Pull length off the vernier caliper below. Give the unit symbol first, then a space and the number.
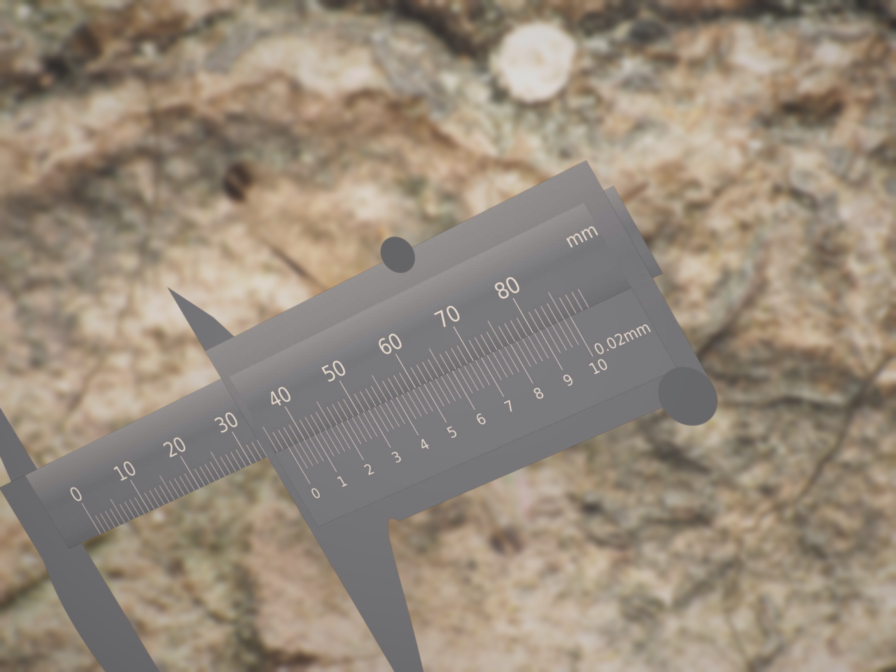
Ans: mm 37.0
